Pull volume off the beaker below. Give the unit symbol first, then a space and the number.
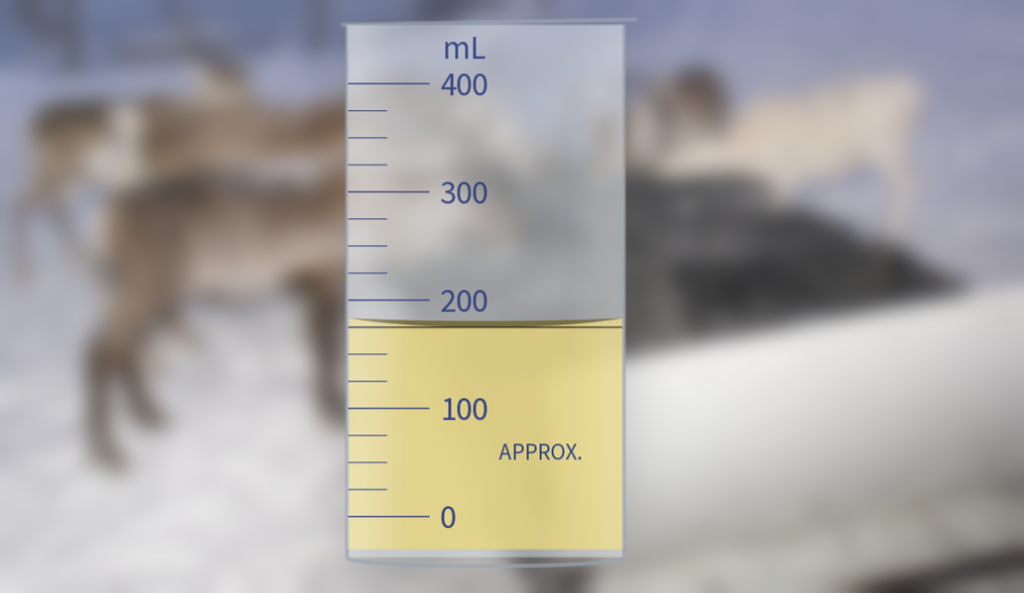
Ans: mL 175
